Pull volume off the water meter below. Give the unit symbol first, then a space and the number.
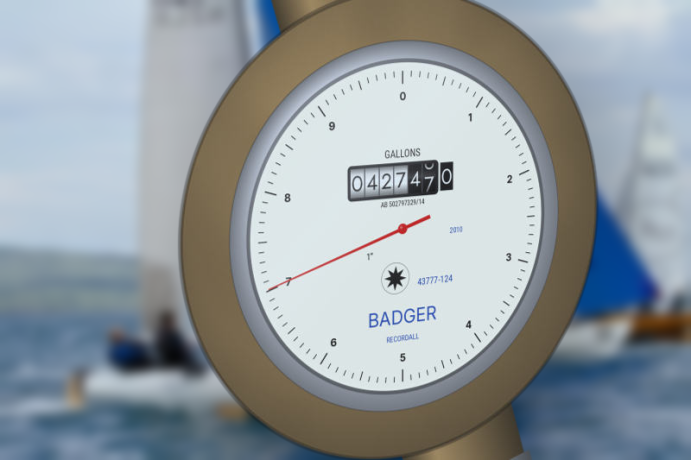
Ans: gal 427467.0
